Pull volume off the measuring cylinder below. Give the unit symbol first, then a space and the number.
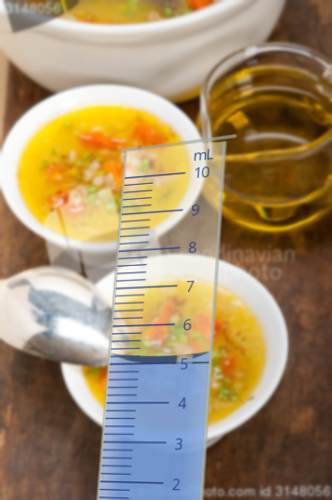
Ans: mL 5
